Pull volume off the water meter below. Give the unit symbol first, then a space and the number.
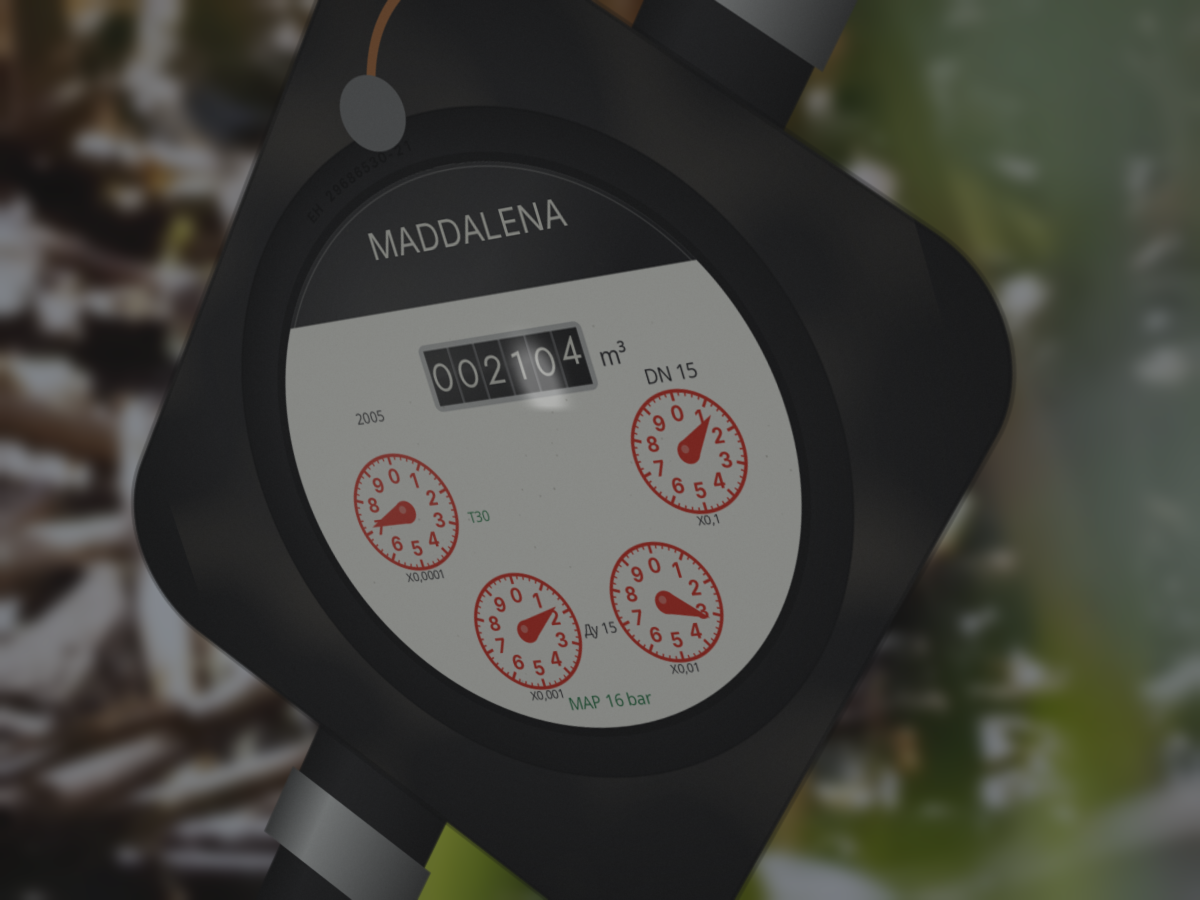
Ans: m³ 2104.1317
